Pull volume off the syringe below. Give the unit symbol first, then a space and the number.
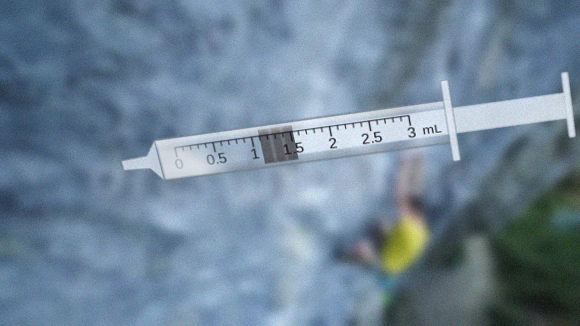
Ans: mL 1.1
